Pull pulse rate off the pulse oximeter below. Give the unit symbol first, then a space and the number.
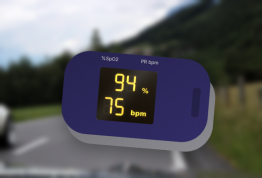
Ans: bpm 75
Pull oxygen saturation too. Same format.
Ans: % 94
